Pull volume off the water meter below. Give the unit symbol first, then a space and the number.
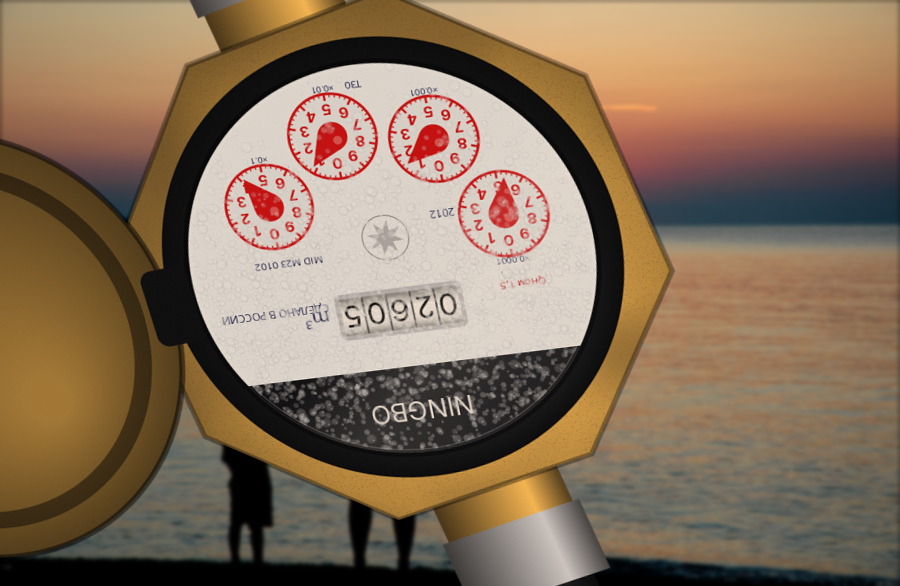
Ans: m³ 2605.4115
